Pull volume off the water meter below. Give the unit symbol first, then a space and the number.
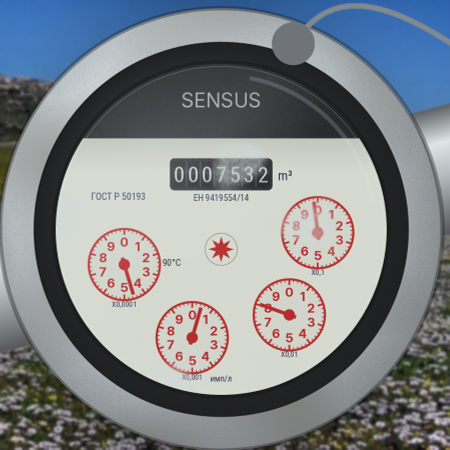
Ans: m³ 7531.9804
